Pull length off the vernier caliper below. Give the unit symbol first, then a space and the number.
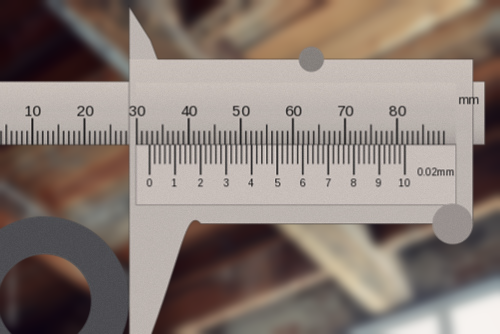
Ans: mm 32.5
